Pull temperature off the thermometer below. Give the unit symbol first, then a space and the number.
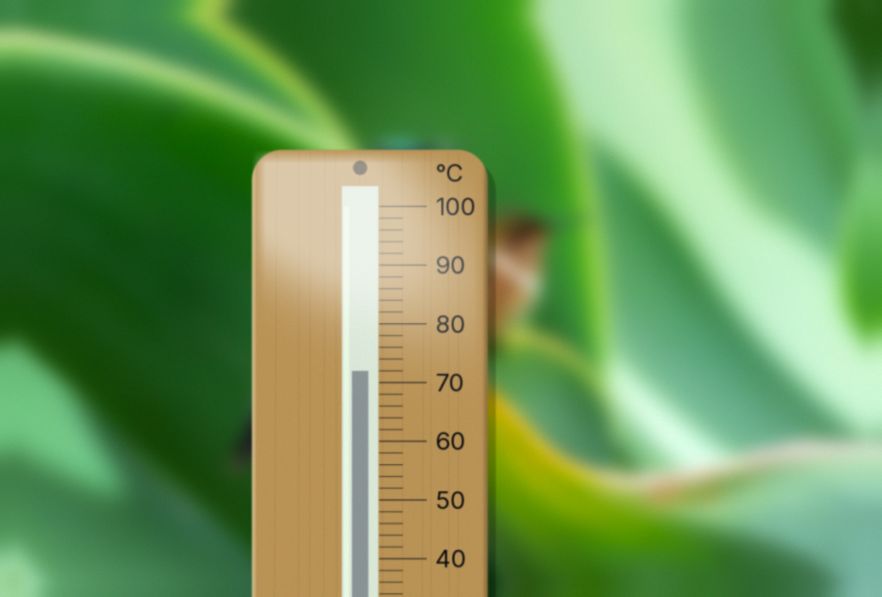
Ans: °C 72
